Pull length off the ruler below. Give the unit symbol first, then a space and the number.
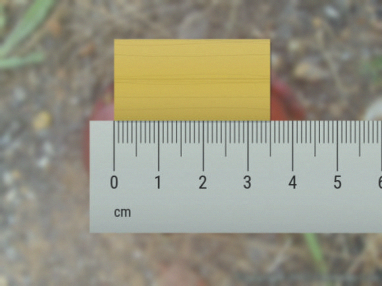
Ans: cm 3.5
